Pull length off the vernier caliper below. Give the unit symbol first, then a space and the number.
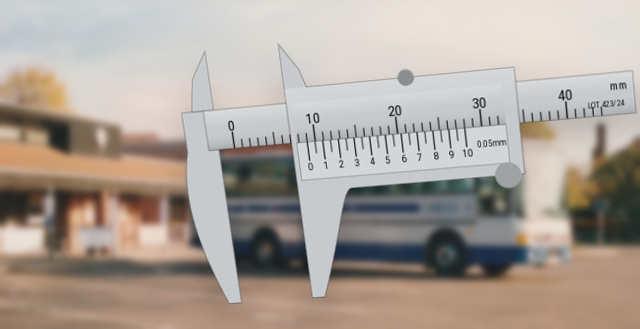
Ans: mm 9.0
